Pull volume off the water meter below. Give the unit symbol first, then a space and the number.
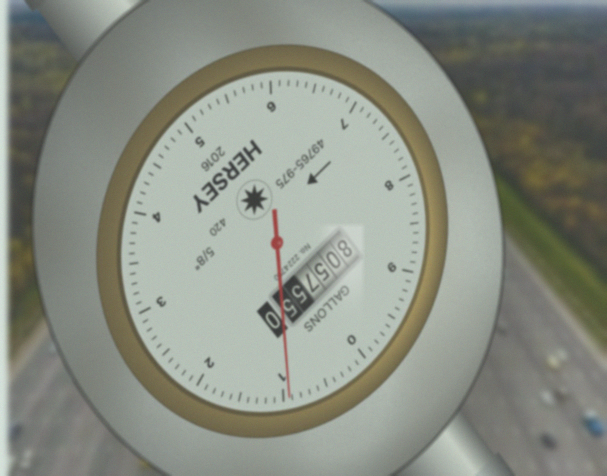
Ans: gal 8057550.9
